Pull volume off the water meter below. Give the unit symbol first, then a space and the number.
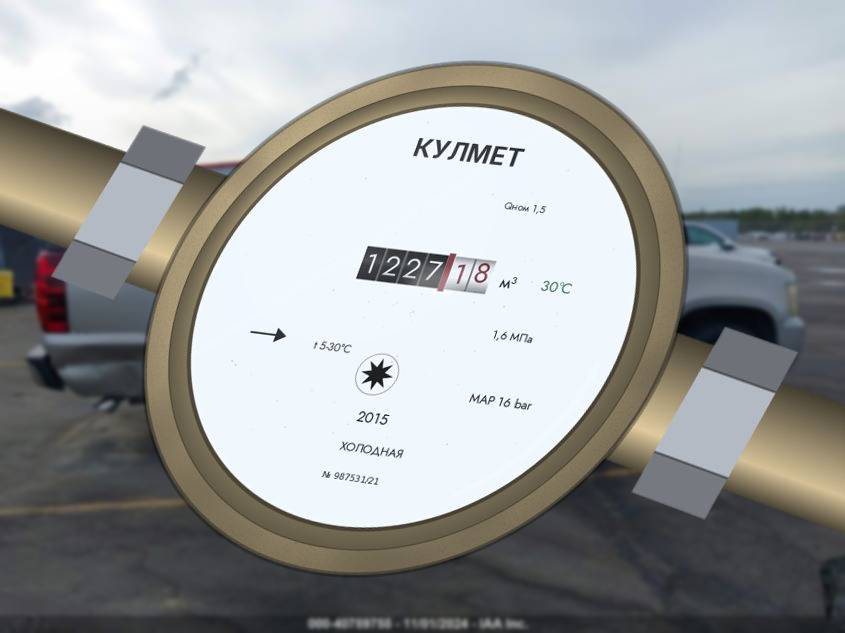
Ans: m³ 1227.18
